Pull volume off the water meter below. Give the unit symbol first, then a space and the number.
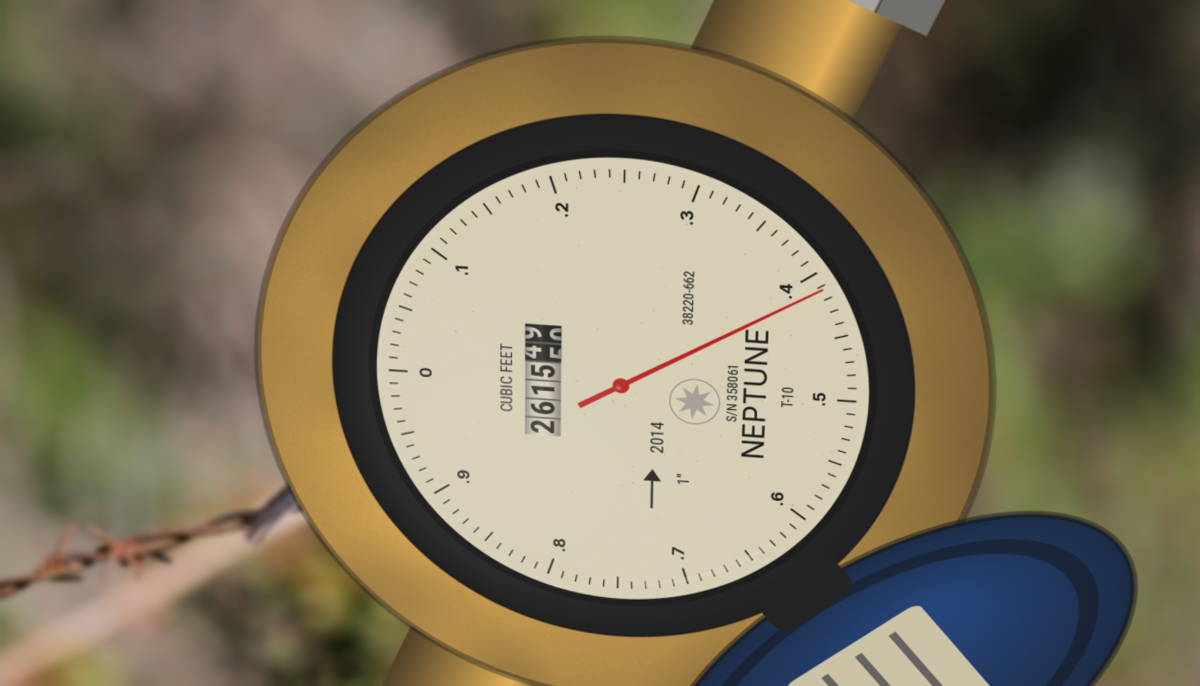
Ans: ft³ 261549.41
